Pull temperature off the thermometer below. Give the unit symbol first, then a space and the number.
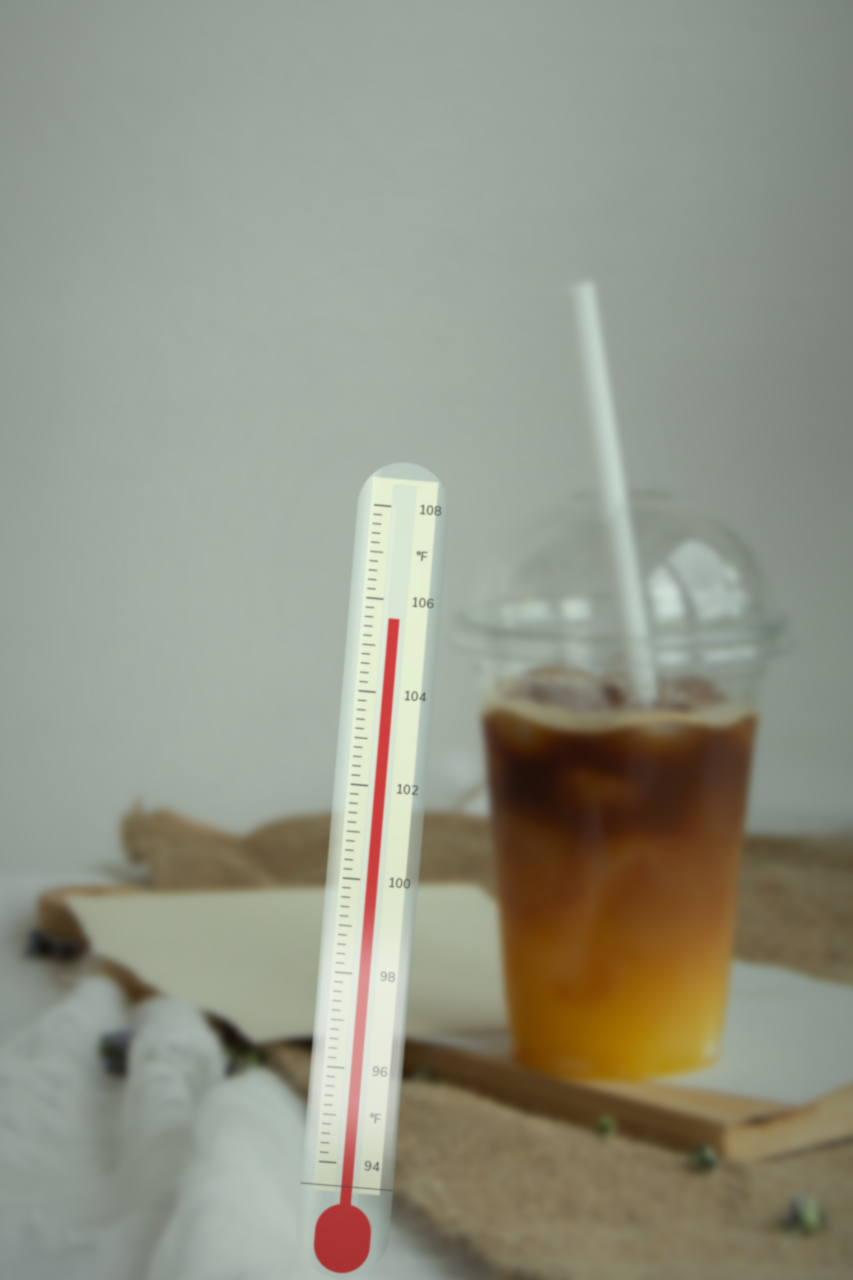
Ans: °F 105.6
